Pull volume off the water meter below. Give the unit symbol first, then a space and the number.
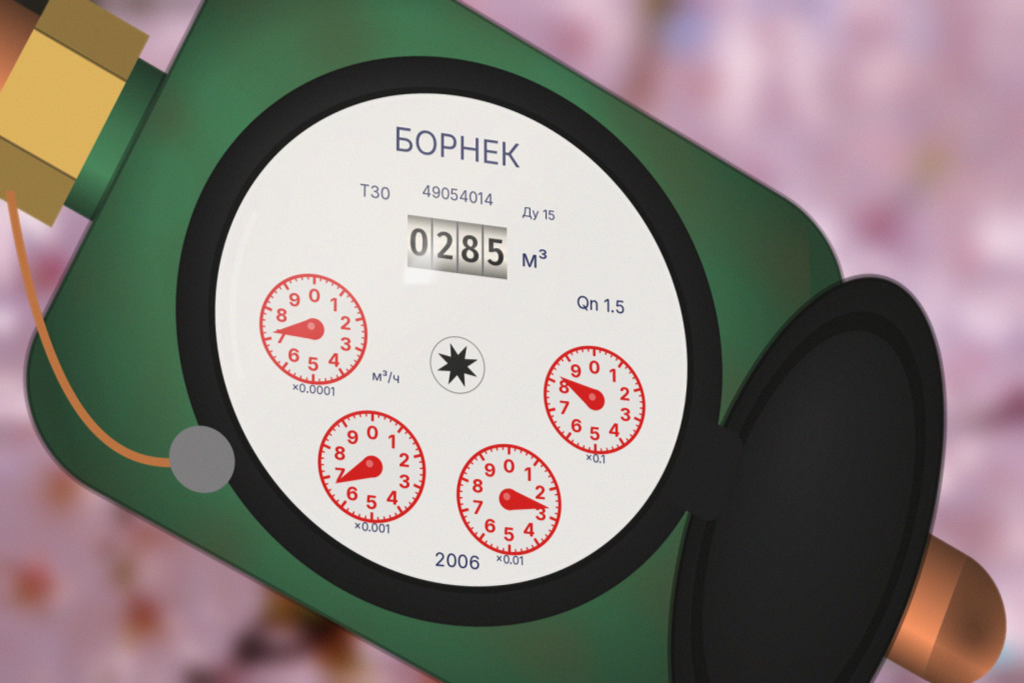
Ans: m³ 285.8267
